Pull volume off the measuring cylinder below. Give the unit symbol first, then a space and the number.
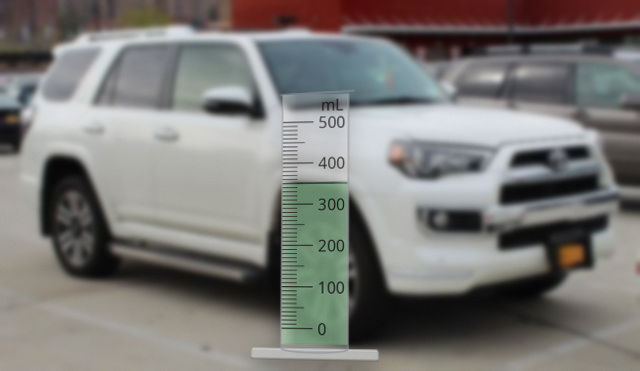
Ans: mL 350
